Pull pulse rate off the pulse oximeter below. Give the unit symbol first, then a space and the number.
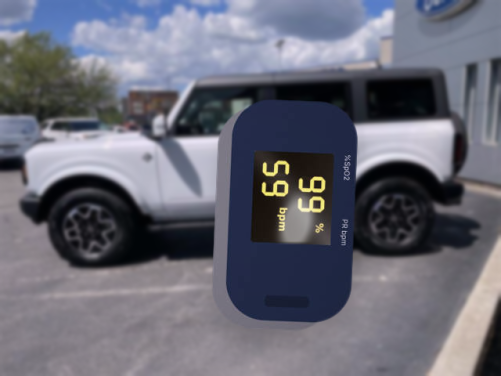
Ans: bpm 59
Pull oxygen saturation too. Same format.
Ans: % 99
